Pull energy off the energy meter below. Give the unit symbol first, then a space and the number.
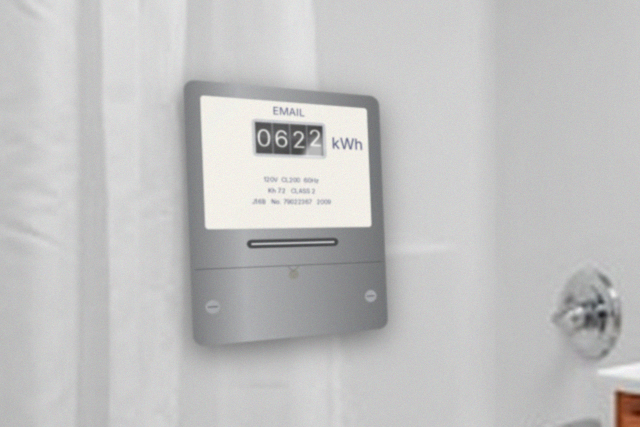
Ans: kWh 622
